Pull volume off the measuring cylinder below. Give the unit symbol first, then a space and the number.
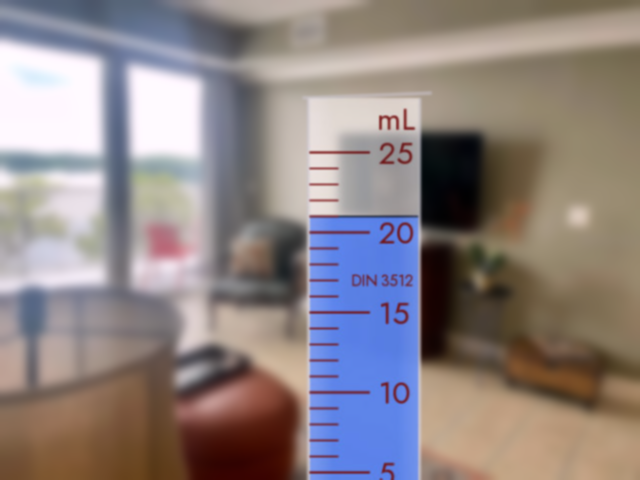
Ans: mL 21
